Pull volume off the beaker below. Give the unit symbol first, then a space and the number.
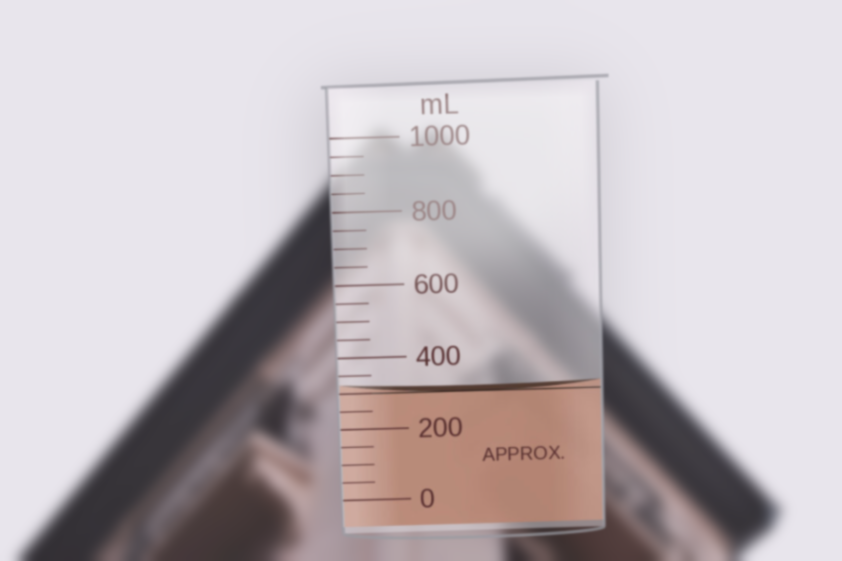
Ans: mL 300
